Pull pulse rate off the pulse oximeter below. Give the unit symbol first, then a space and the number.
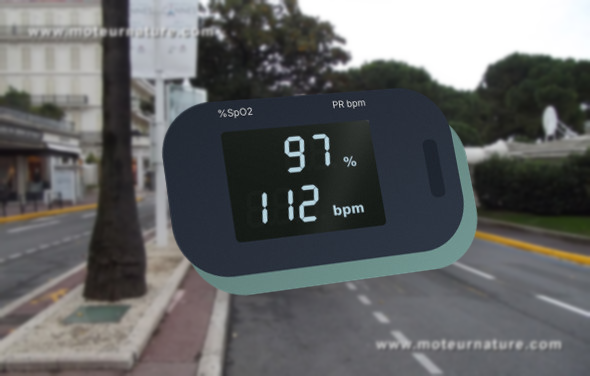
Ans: bpm 112
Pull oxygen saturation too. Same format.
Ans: % 97
